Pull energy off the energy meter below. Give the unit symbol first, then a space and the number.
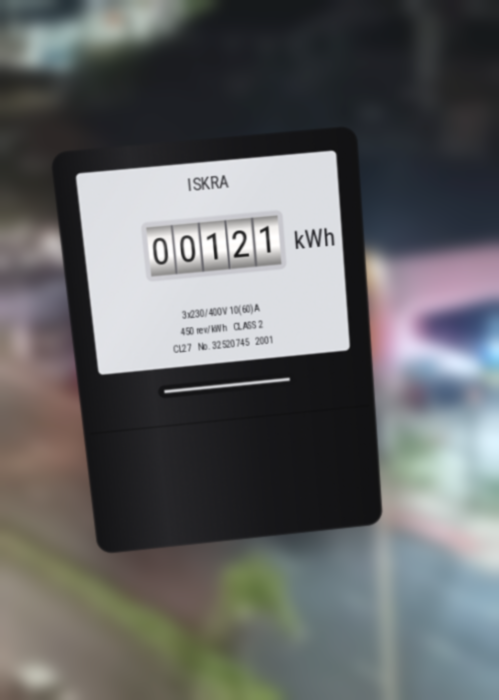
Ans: kWh 121
